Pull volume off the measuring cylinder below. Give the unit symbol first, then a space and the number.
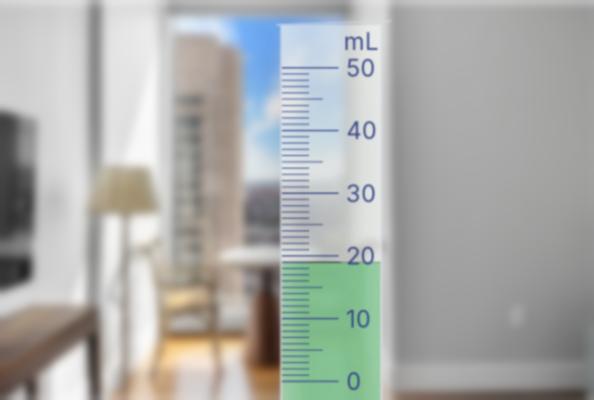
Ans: mL 19
